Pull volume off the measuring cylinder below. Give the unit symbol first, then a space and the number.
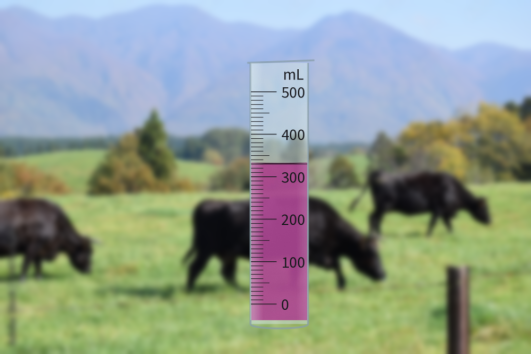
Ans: mL 330
